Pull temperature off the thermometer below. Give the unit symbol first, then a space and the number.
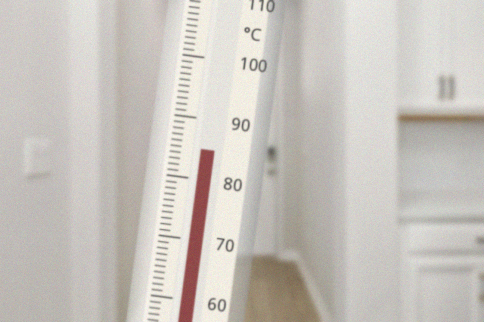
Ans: °C 85
